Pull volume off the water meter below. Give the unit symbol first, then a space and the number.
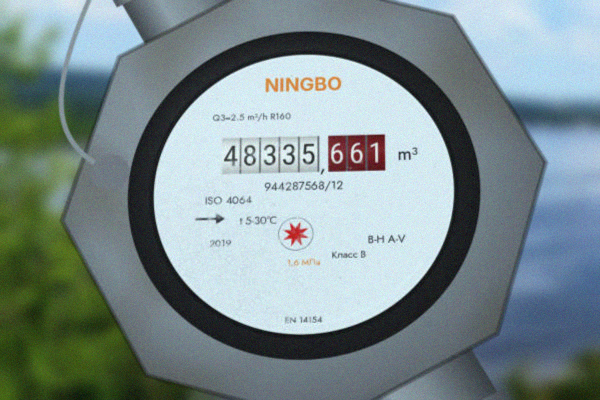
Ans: m³ 48335.661
